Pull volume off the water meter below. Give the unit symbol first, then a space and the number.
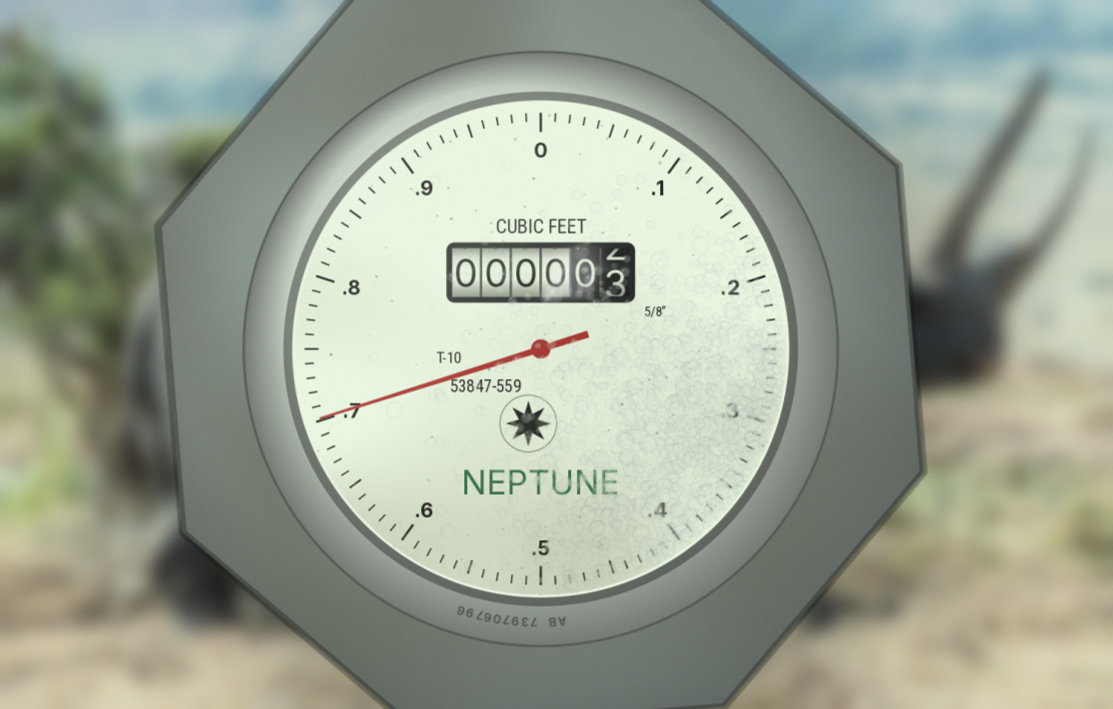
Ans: ft³ 2.70
